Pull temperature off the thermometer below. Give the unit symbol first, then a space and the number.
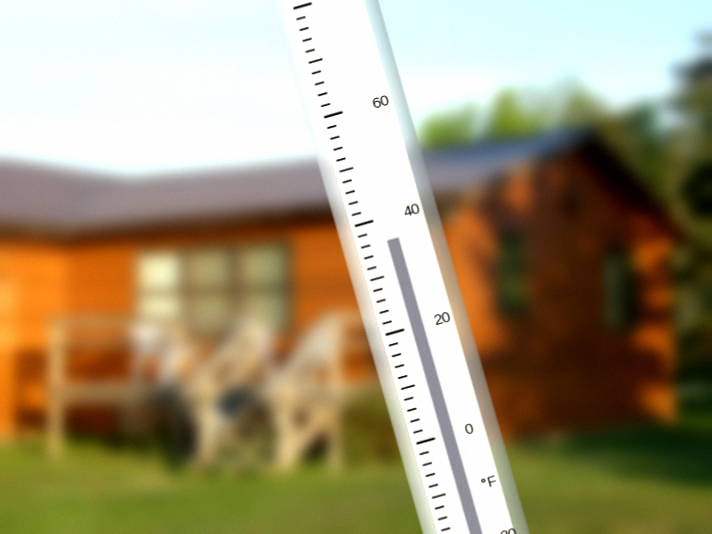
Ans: °F 36
